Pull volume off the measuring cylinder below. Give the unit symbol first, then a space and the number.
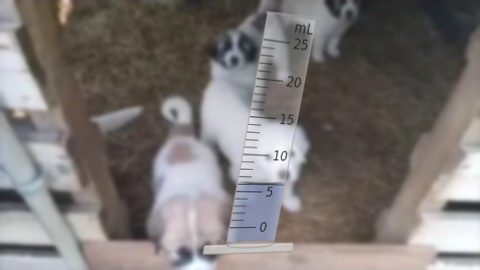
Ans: mL 6
